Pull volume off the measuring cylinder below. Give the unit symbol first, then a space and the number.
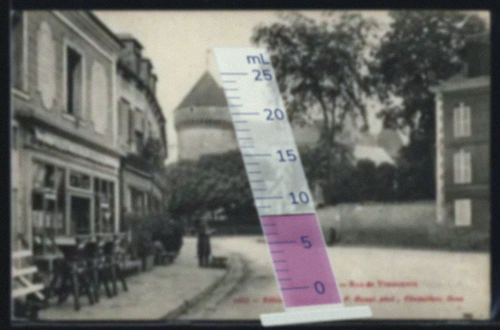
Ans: mL 8
